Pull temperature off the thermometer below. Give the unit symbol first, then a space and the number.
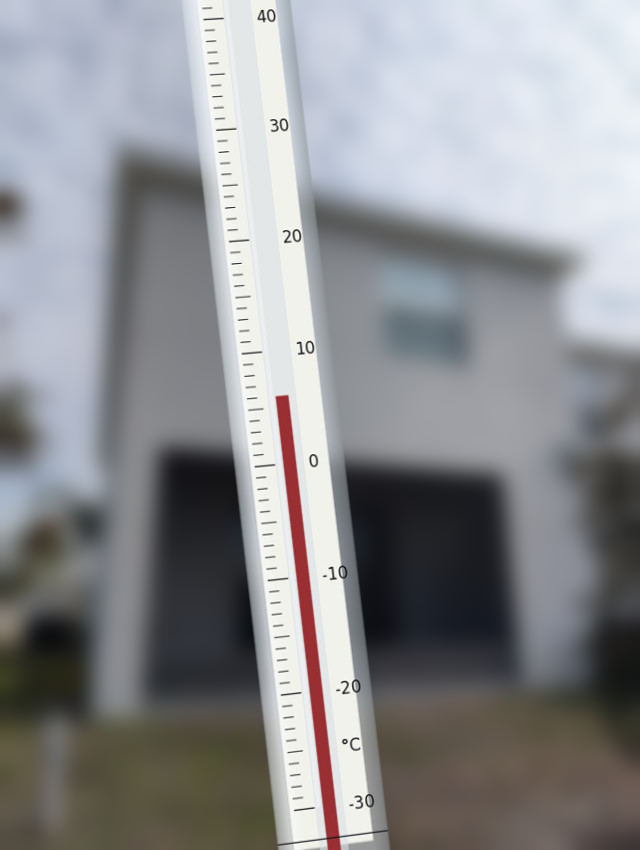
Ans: °C 6
